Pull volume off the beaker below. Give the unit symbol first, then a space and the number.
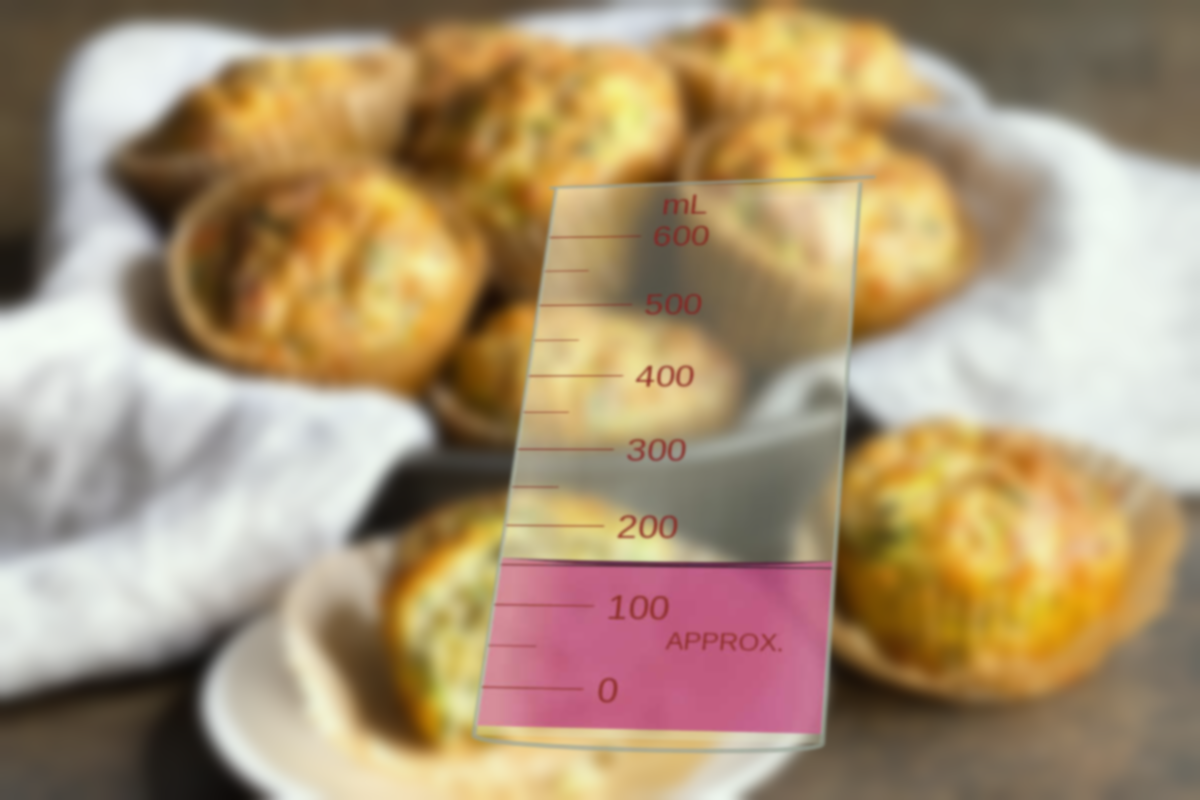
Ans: mL 150
